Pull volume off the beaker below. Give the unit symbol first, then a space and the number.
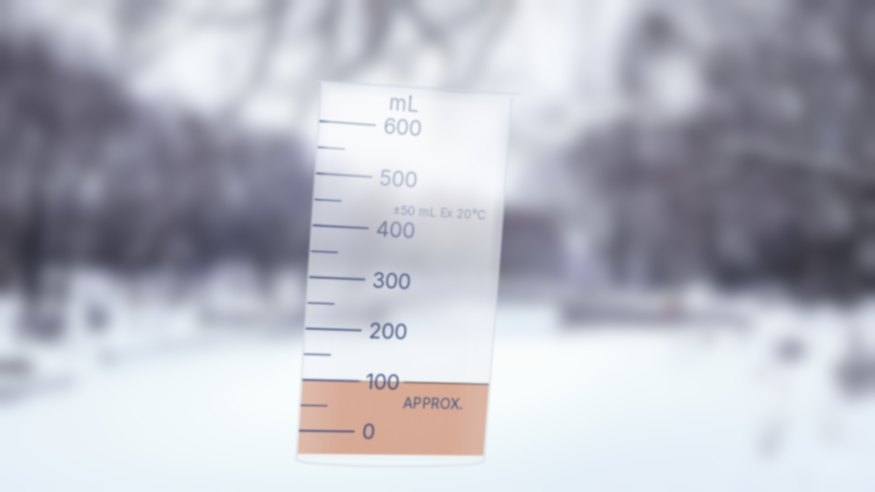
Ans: mL 100
